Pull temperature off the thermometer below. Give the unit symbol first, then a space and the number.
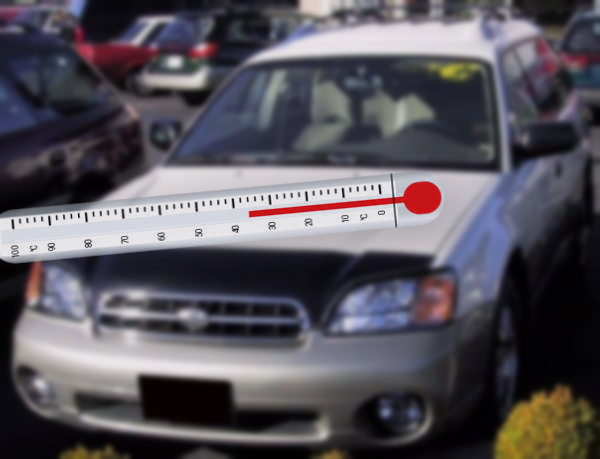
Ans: °C 36
